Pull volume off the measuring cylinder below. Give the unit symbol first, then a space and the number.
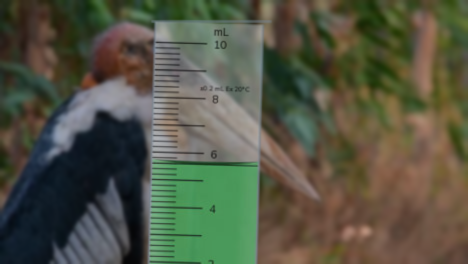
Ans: mL 5.6
